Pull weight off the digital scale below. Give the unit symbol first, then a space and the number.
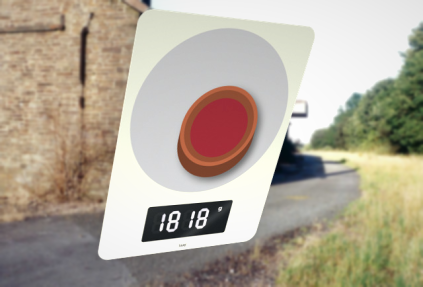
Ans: g 1818
